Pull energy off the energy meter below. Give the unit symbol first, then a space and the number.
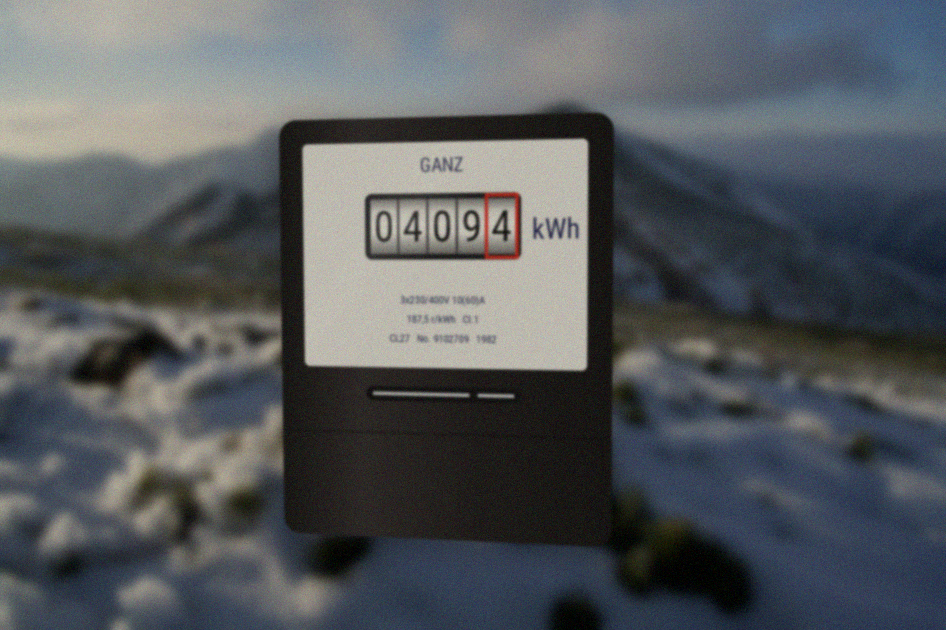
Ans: kWh 409.4
